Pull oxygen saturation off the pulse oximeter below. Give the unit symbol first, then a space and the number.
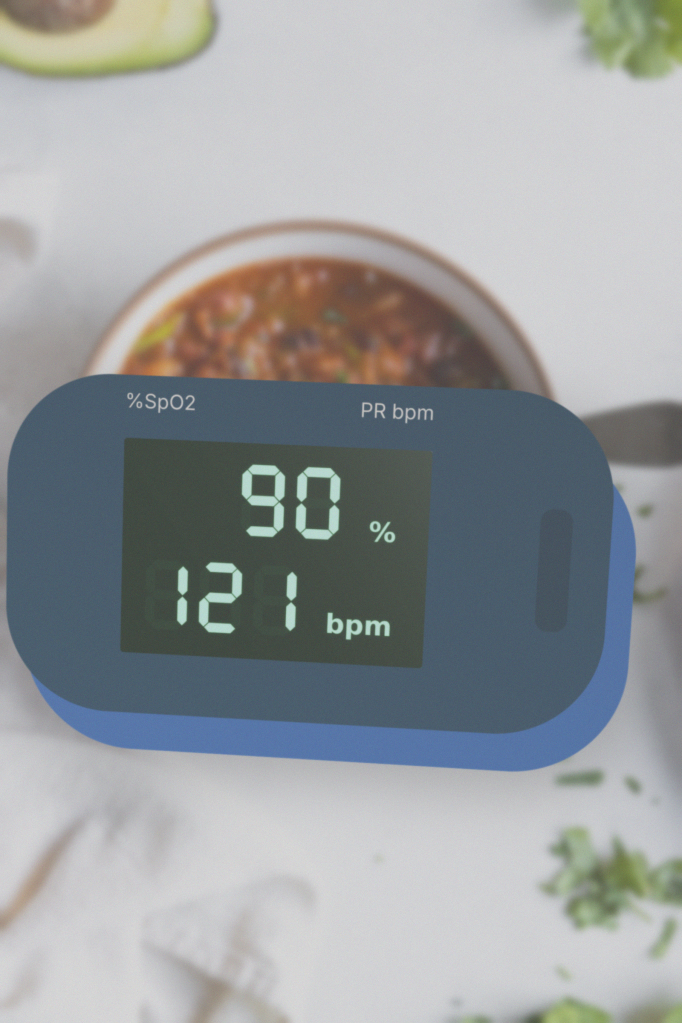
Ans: % 90
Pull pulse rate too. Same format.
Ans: bpm 121
